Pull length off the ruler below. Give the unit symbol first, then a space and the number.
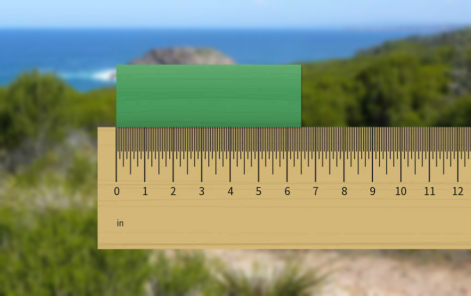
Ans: in 6.5
